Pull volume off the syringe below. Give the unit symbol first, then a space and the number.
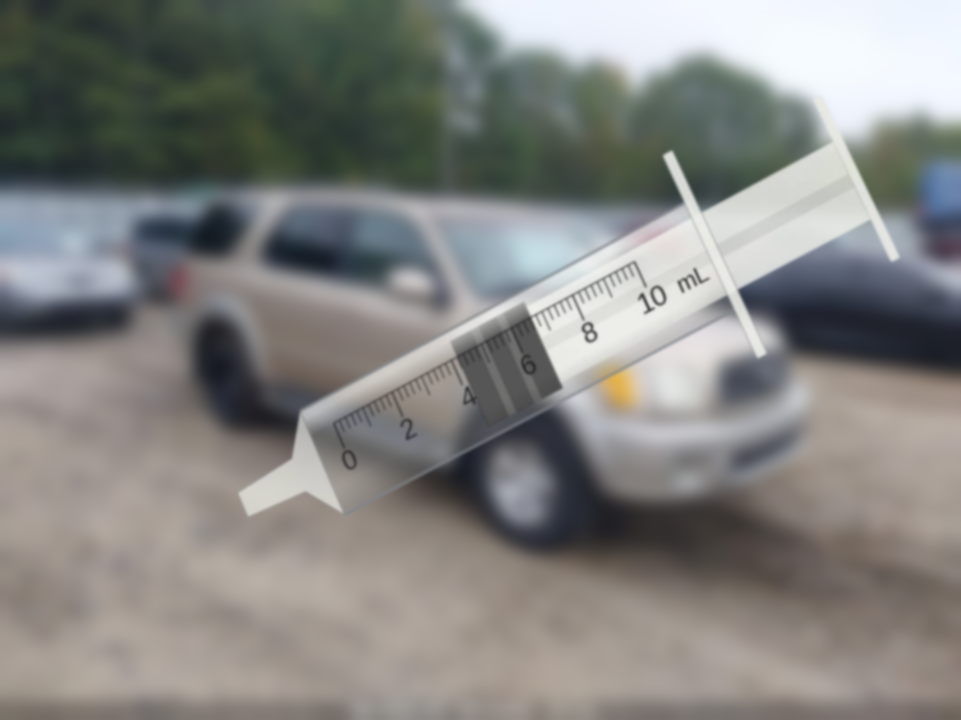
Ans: mL 4.2
